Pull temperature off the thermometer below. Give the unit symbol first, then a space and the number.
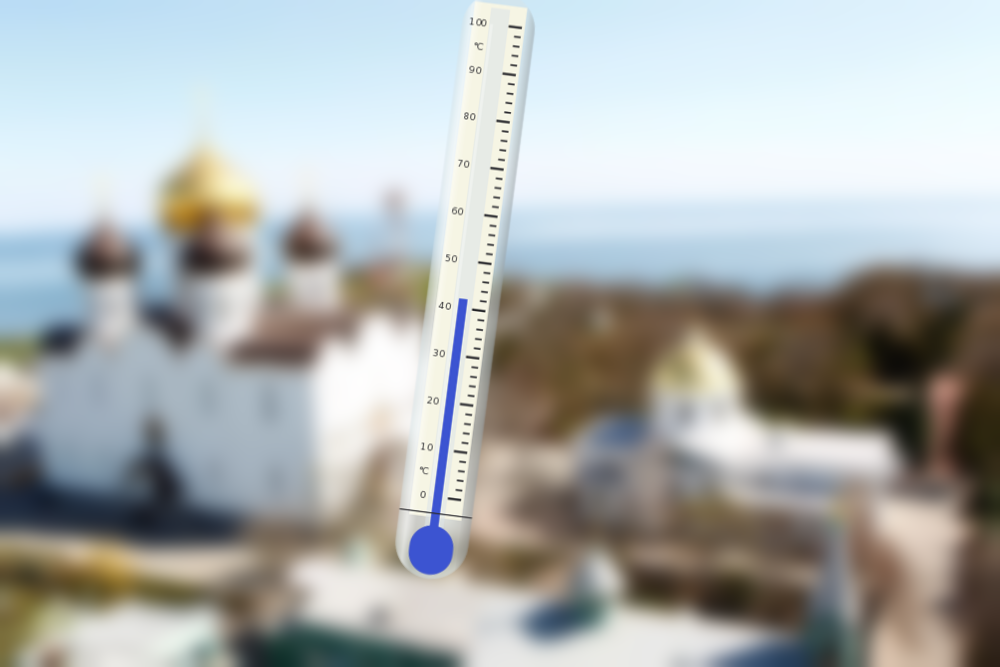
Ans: °C 42
